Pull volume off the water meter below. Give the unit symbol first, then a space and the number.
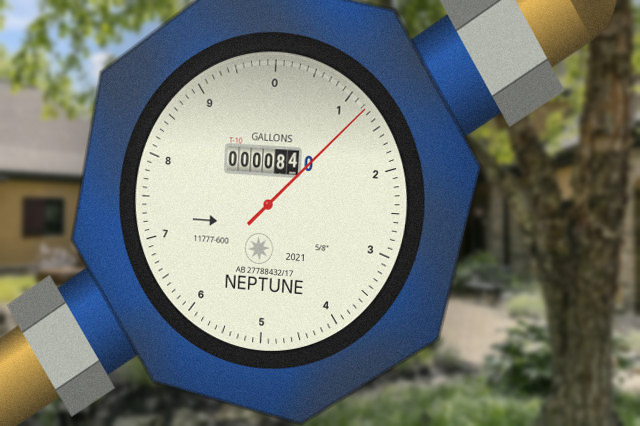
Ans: gal 841.2
